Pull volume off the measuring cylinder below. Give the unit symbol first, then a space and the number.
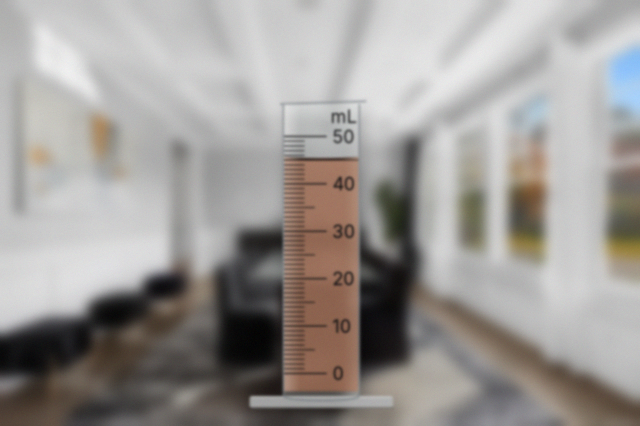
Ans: mL 45
